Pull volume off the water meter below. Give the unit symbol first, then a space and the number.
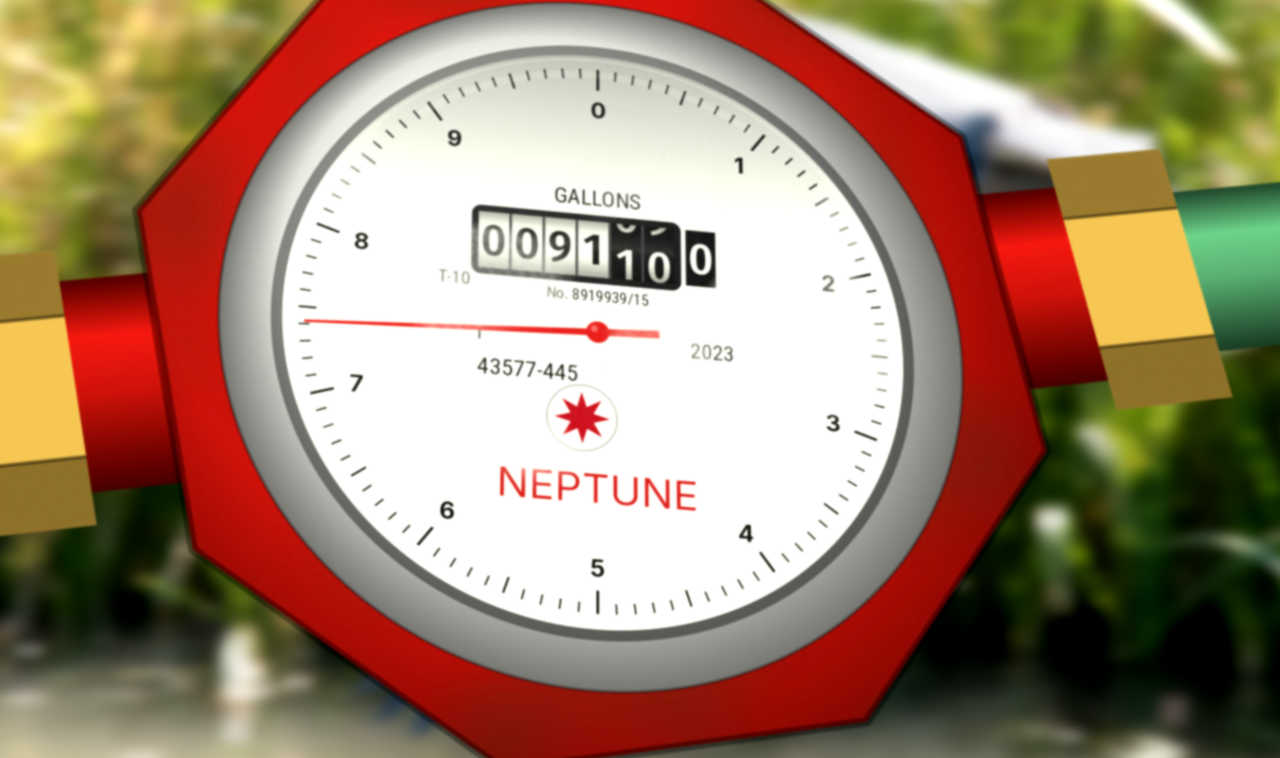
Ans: gal 91097.4
